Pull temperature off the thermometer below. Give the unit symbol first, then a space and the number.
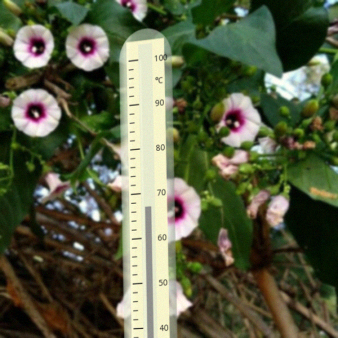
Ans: °C 67
